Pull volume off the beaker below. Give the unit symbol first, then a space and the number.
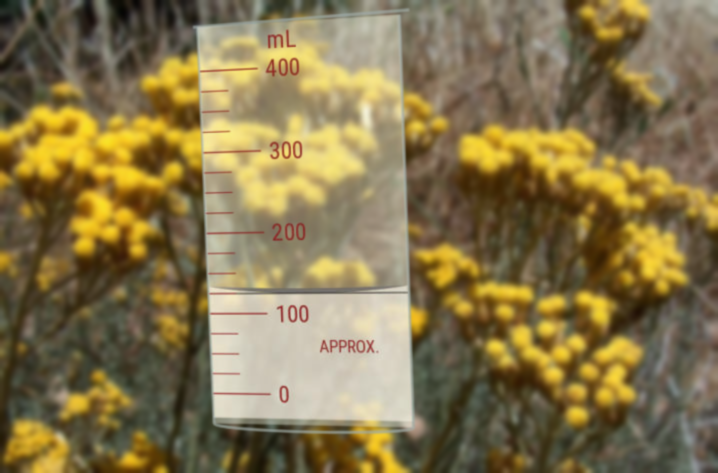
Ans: mL 125
